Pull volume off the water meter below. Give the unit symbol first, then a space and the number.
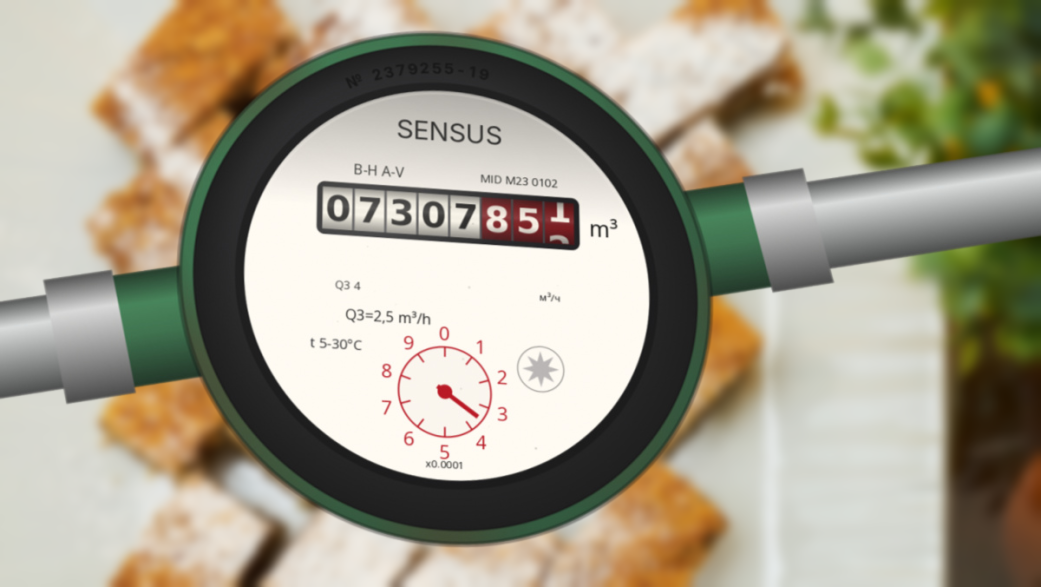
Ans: m³ 7307.8513
